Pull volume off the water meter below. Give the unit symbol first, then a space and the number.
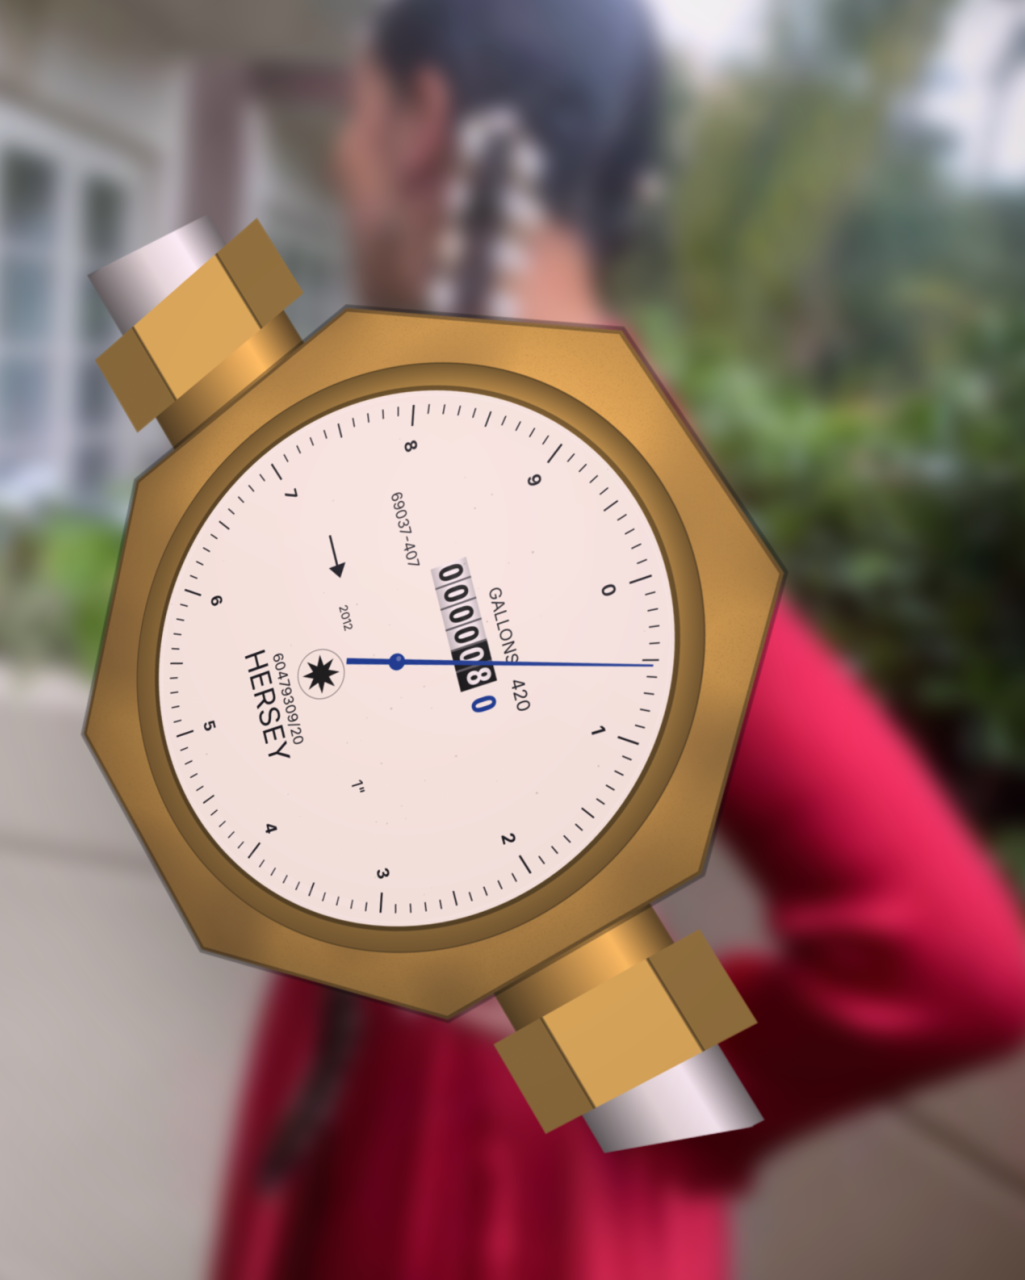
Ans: gal 80.5
